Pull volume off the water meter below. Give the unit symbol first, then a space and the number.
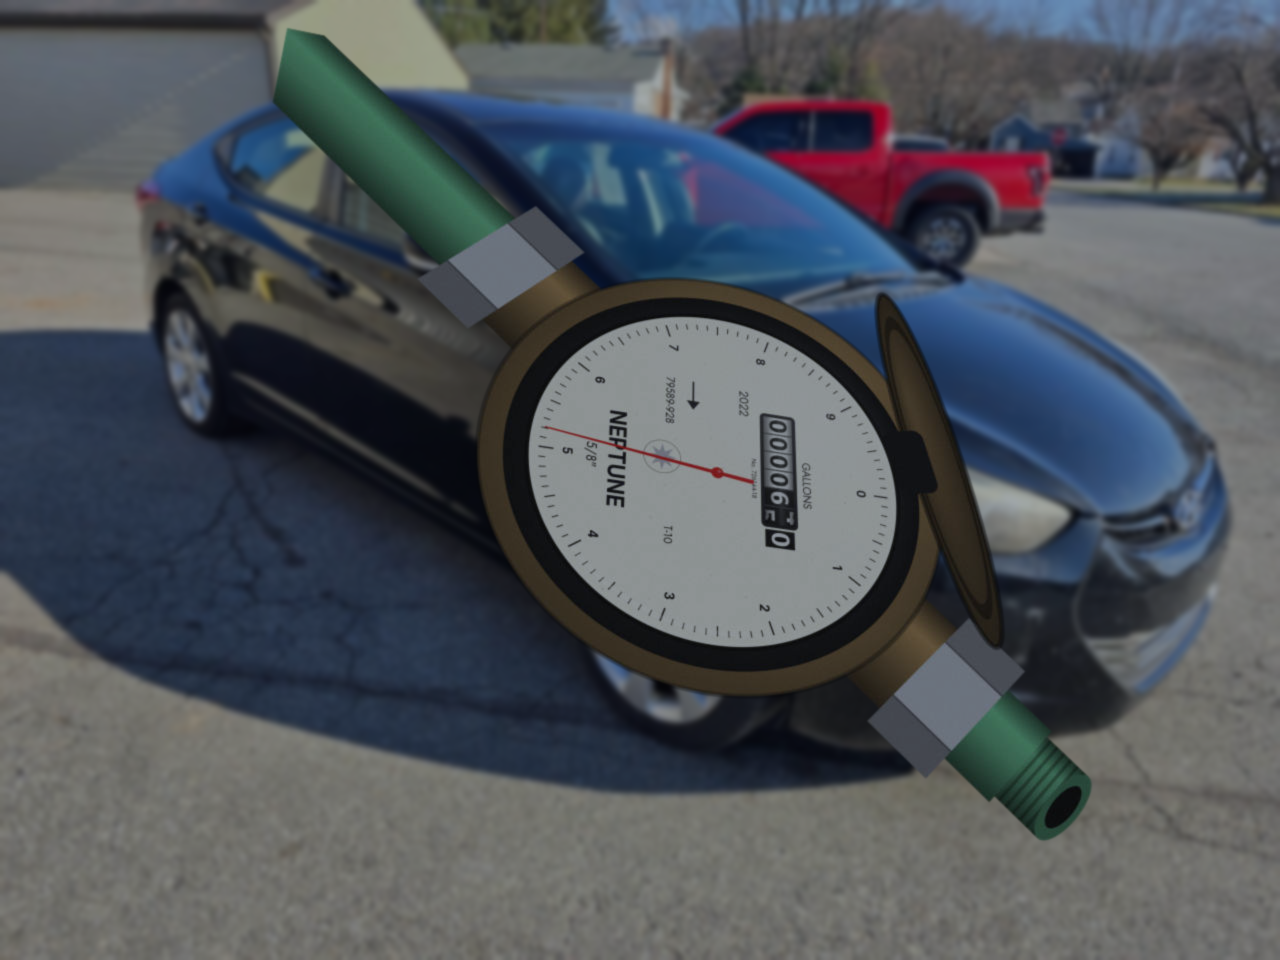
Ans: gal 645.2
